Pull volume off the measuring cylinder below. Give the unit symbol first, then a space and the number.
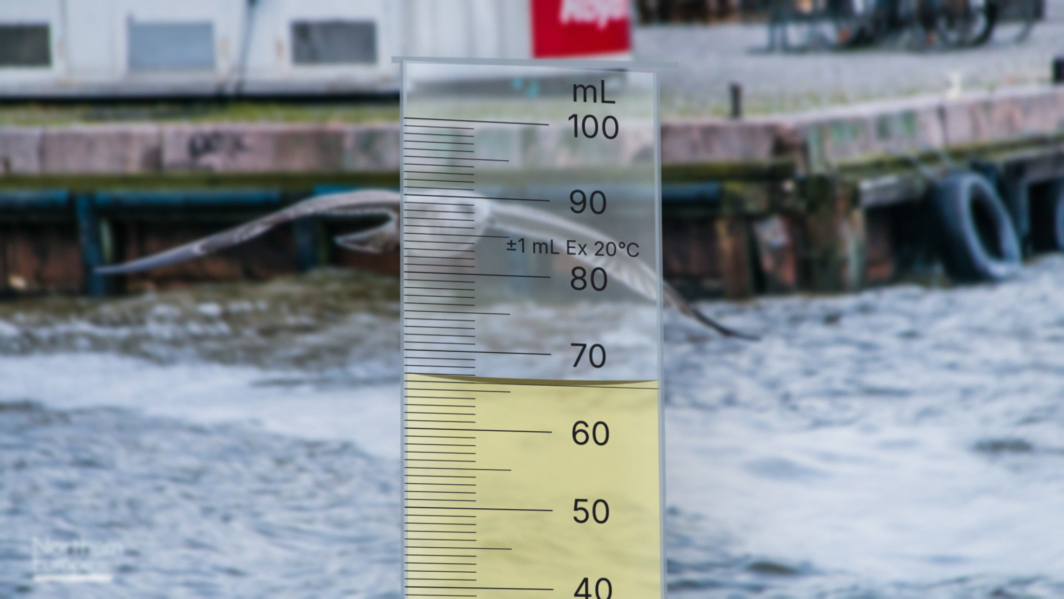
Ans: mL 66
